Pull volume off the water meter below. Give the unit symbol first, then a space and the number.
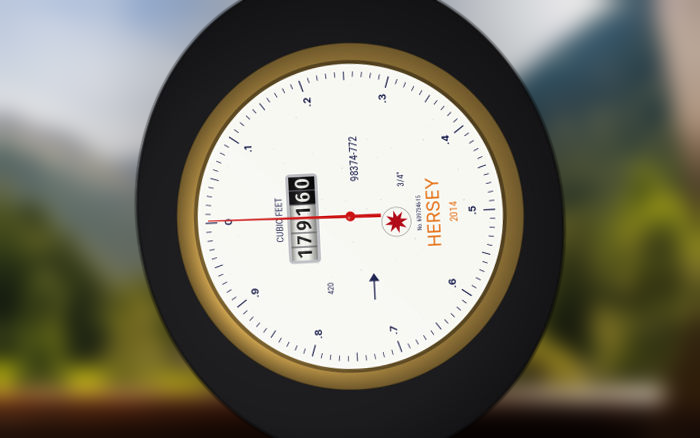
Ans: ft³ 179160.00
